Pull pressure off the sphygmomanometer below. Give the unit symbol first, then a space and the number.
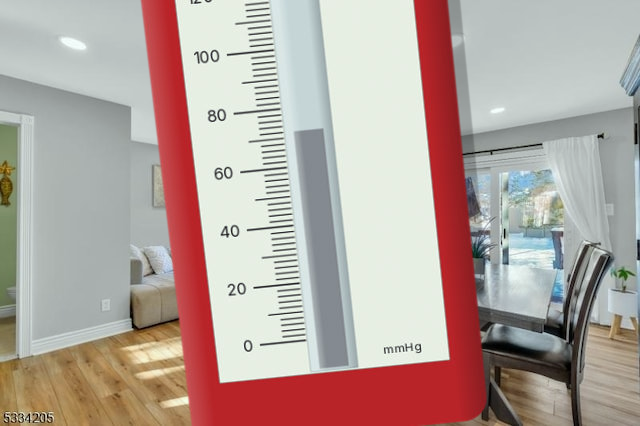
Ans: mmHg 72
